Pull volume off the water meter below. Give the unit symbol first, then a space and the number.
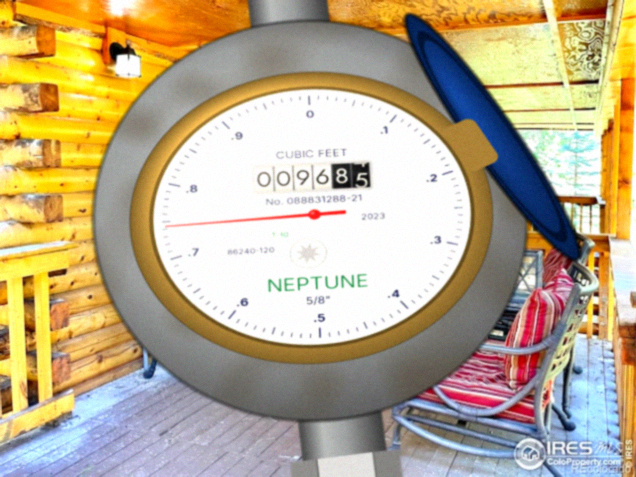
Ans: ft³ 9684.74
